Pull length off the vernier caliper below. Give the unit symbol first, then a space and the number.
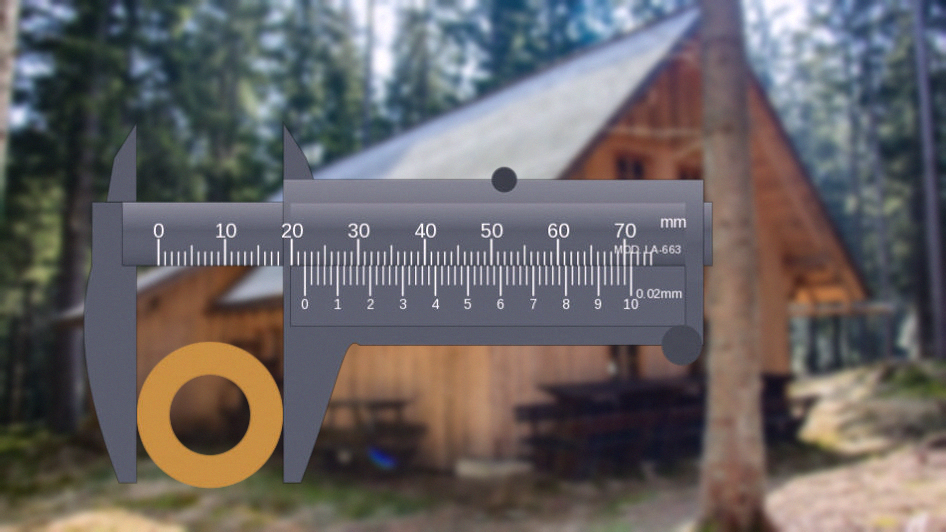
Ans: mm 22.0
